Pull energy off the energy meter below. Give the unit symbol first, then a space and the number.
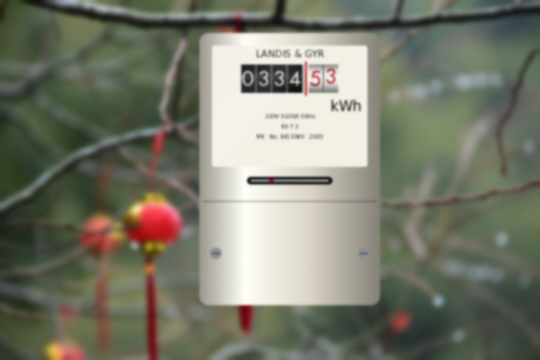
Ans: kWh 334.53
